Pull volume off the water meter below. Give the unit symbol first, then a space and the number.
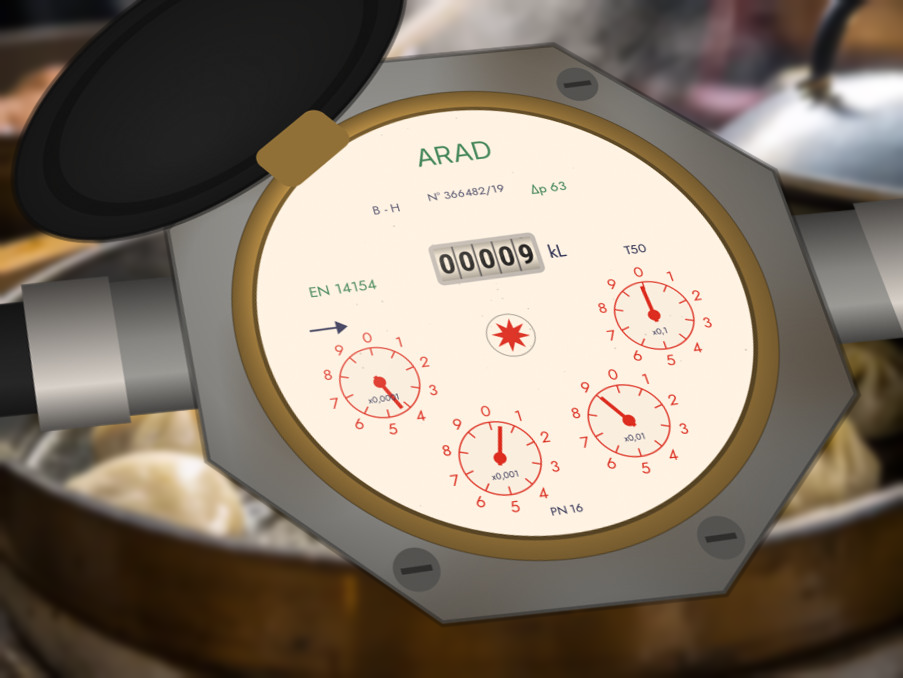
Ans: kL 8.9904
